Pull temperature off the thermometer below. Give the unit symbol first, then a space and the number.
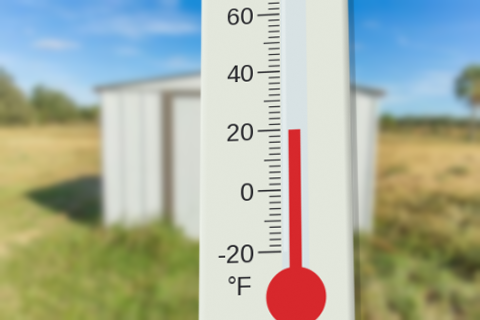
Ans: °F 20
